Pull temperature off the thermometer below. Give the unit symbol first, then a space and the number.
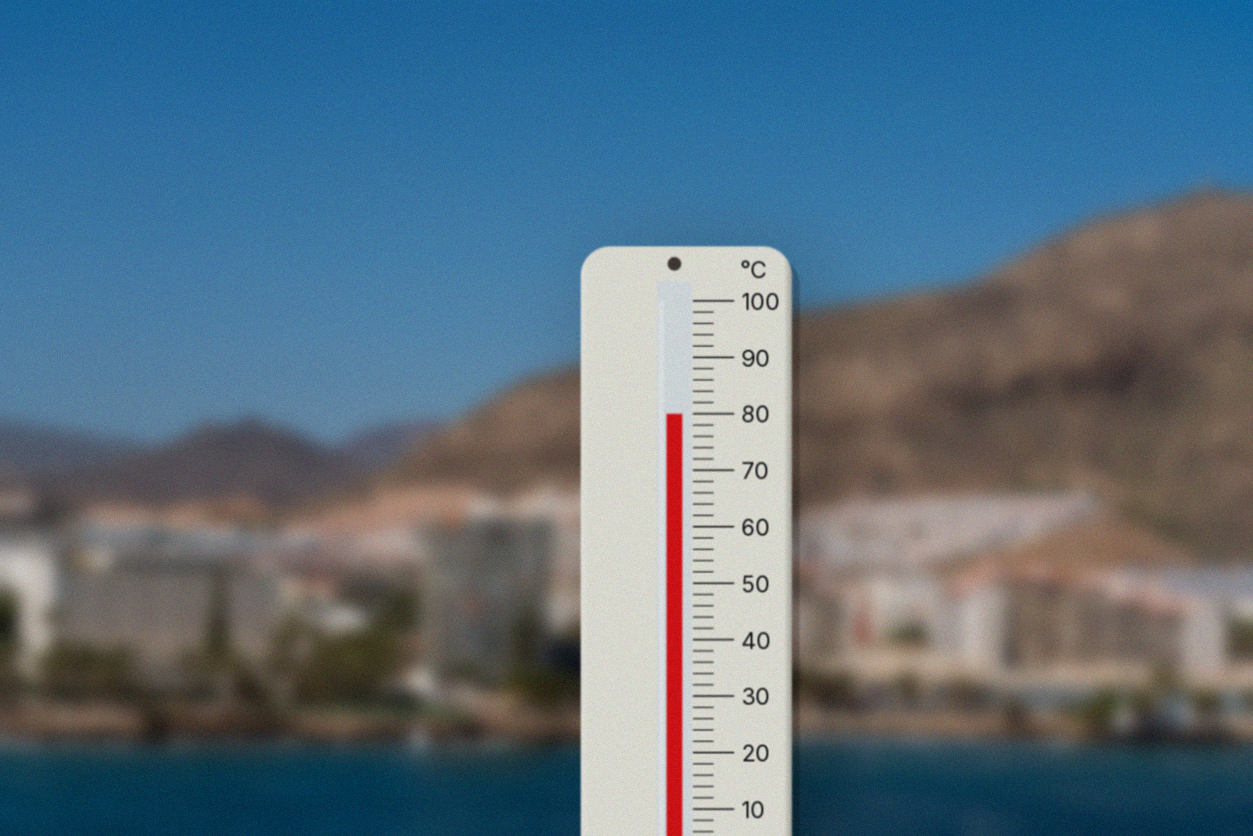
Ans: °C 80
